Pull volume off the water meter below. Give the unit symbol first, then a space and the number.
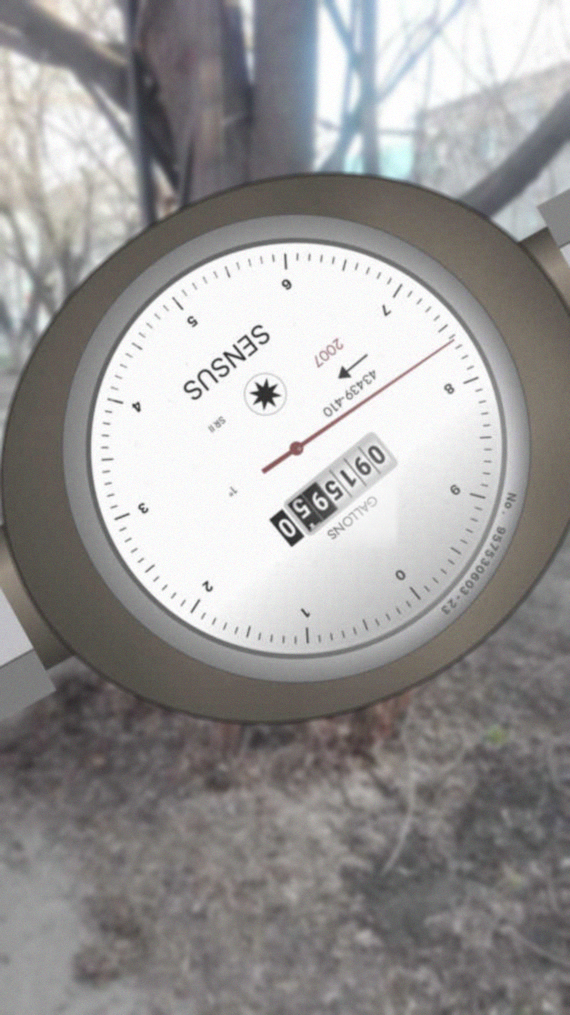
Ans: gal 915947.6
